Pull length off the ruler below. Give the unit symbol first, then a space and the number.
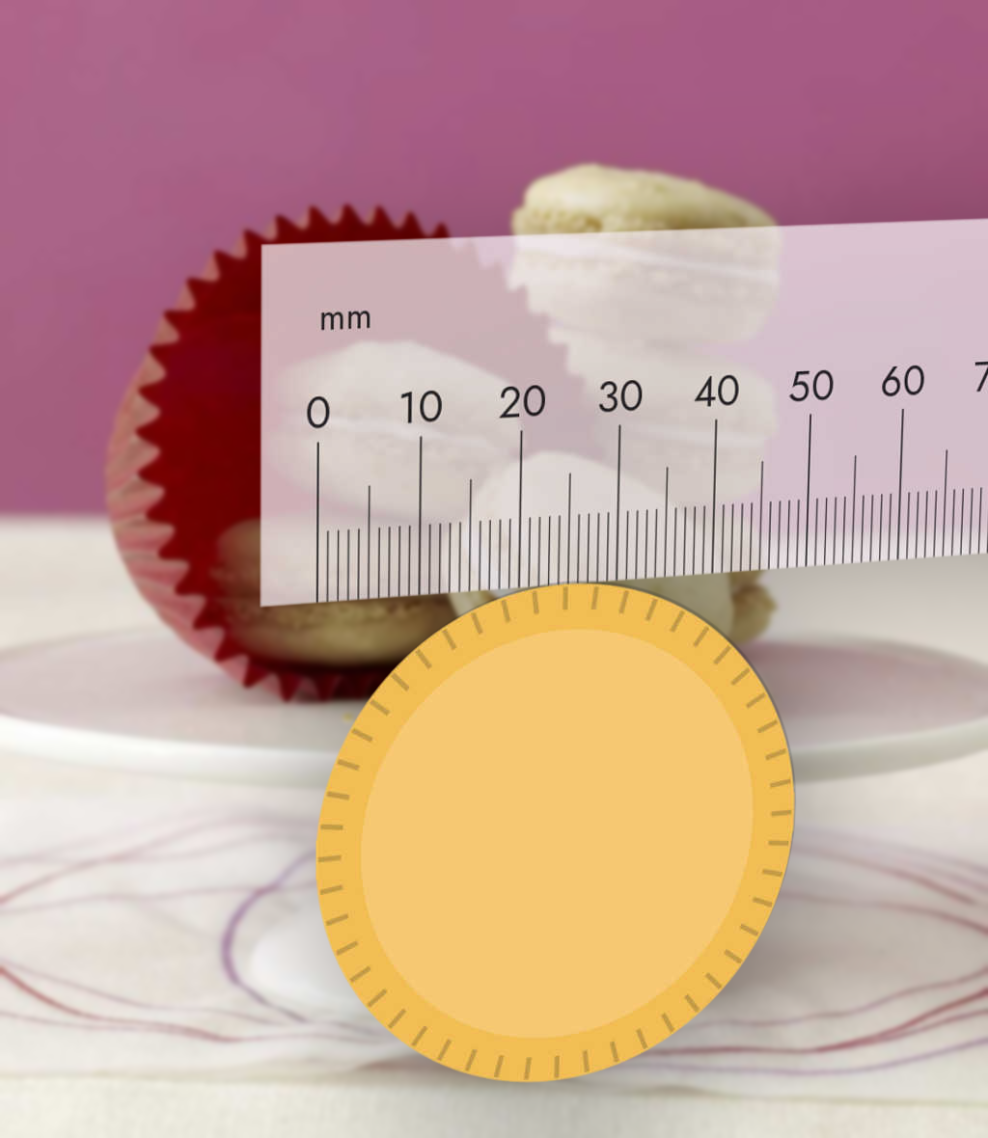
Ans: mm 49.5
